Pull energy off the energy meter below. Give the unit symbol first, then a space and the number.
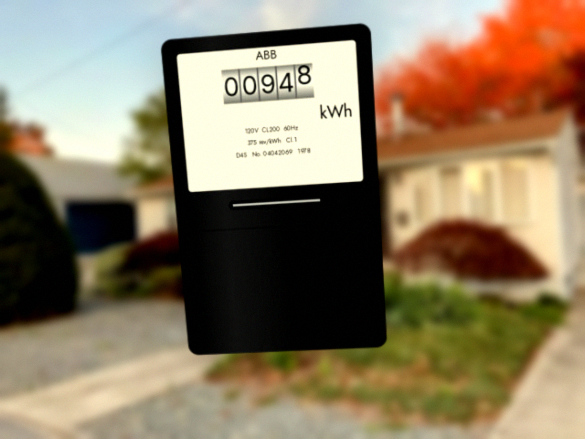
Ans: kWh 948
